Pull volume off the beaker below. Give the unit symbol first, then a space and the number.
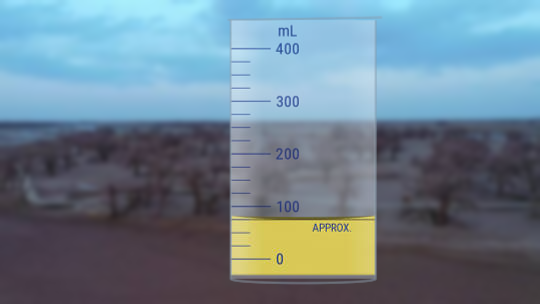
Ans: mL 75
